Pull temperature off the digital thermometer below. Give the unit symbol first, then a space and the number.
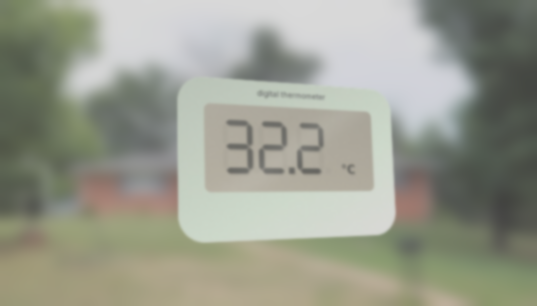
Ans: °C 32.2
